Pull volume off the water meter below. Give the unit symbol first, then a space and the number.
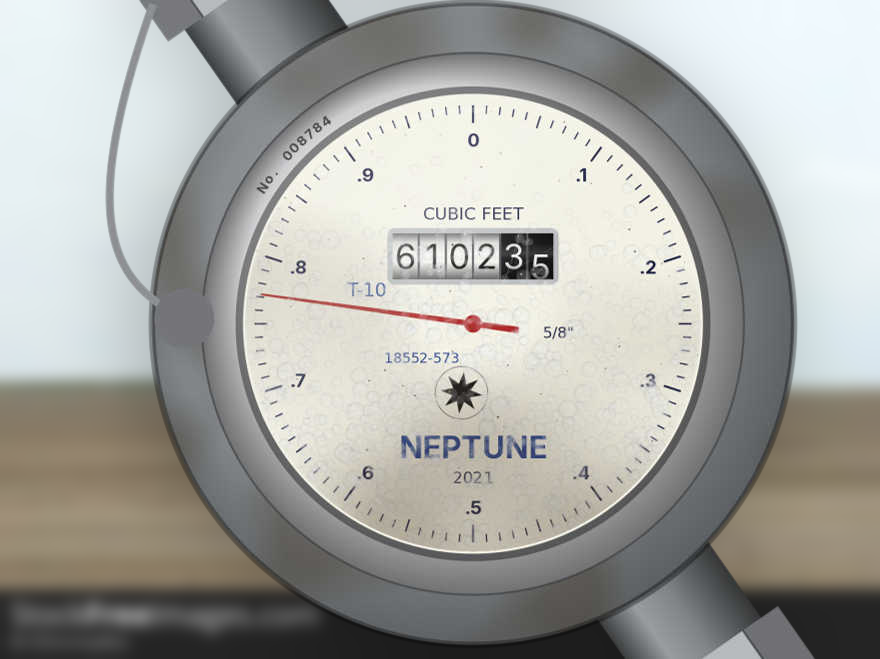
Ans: ft³ 610234.77
